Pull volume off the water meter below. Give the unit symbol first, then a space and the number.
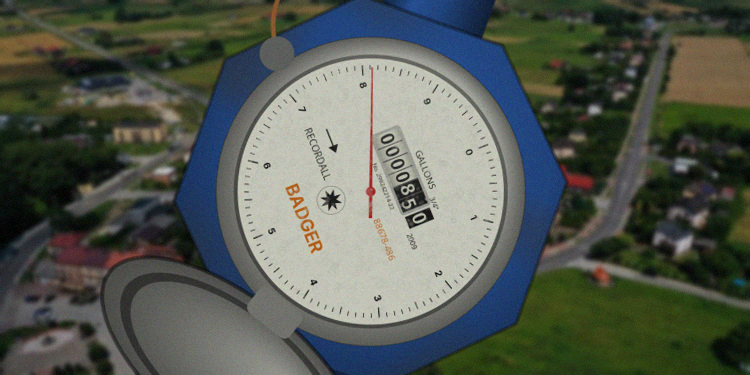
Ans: gal 848.1
